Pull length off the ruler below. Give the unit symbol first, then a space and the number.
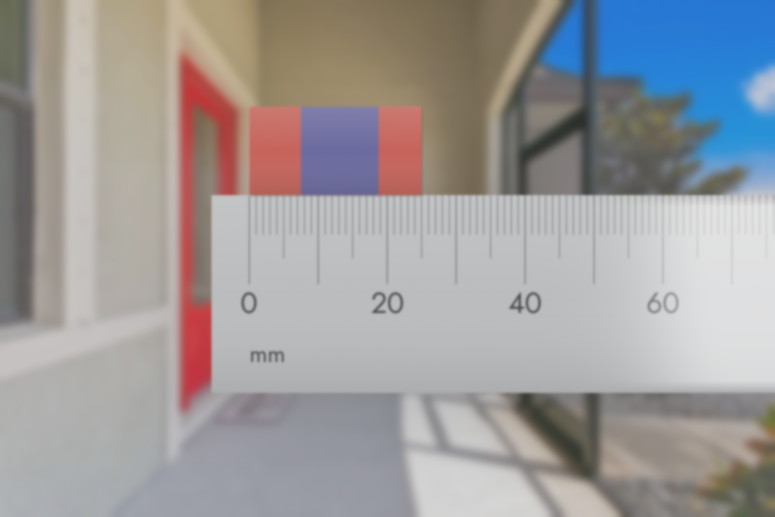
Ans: mm 25
